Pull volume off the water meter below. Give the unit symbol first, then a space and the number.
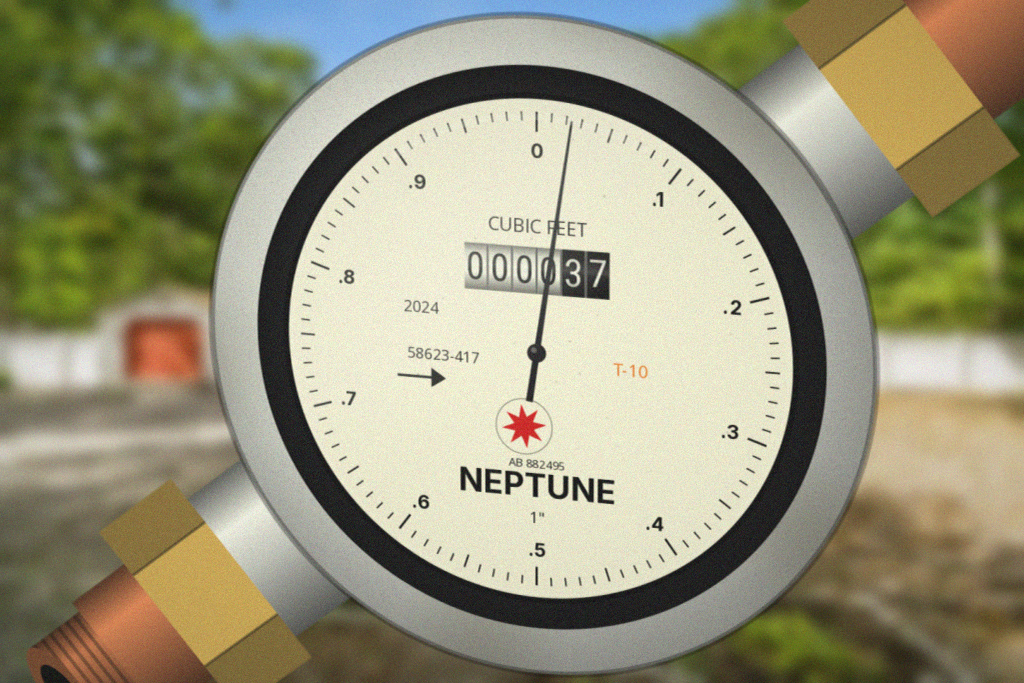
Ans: ft³ 37.02
